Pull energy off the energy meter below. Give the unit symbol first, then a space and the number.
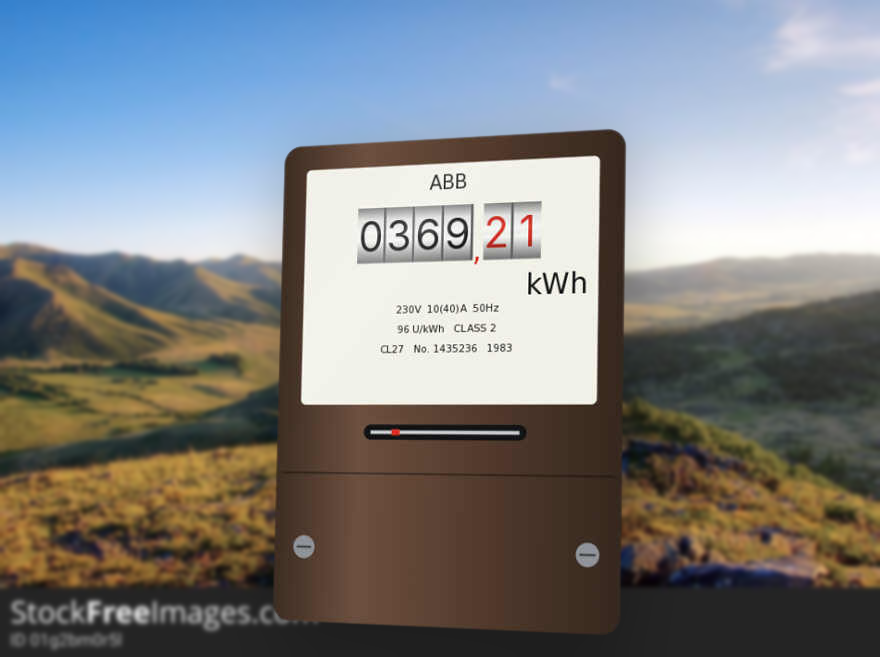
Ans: kWh 369.21
